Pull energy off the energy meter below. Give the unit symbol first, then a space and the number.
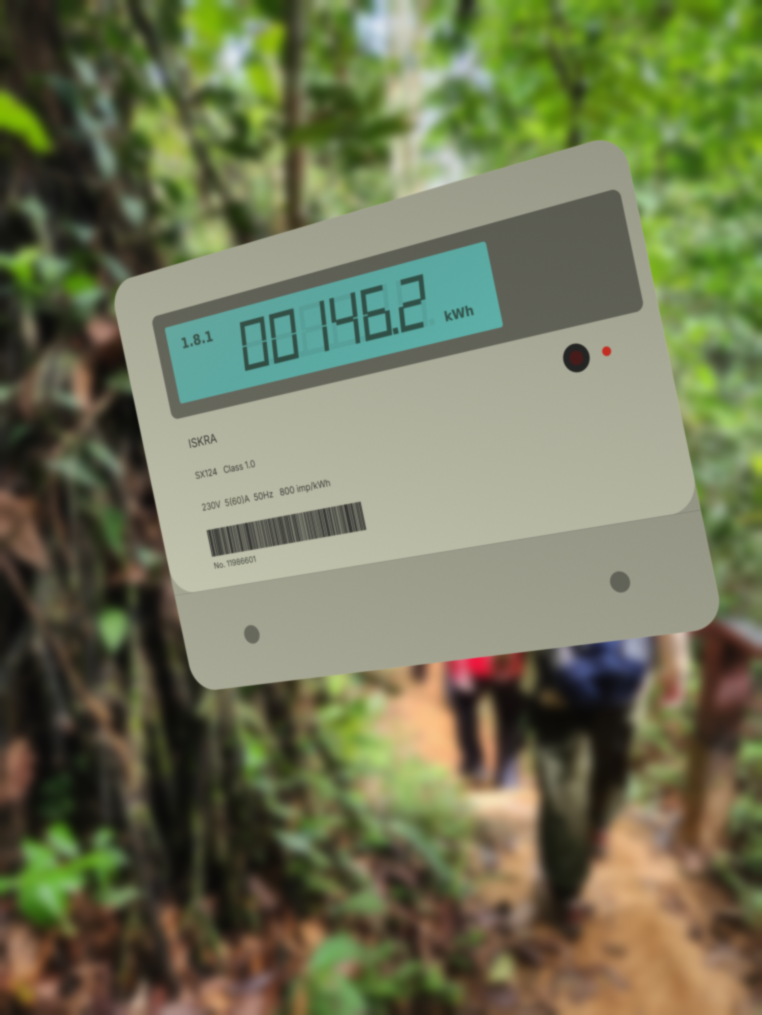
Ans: kWh 146.2
